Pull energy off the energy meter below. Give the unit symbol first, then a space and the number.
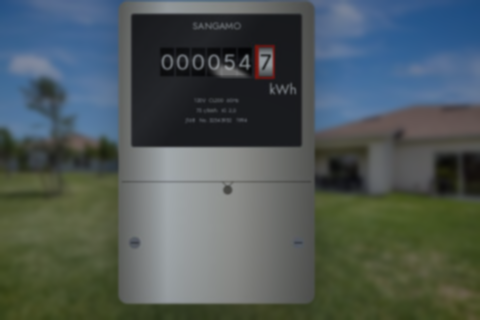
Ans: kWh 54.7
